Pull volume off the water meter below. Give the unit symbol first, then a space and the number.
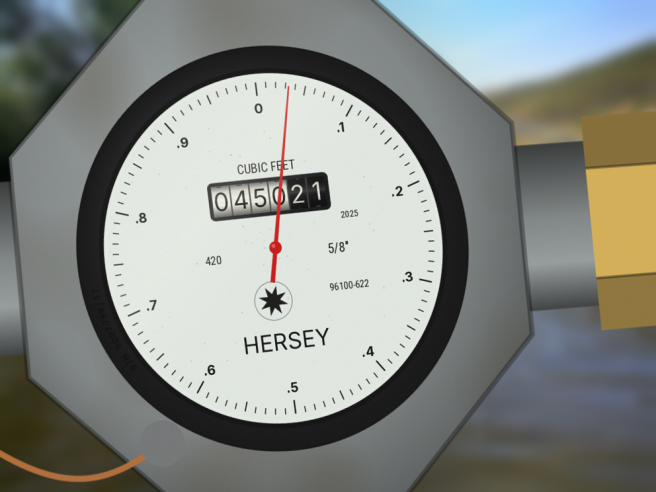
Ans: ft³ 45021.03
